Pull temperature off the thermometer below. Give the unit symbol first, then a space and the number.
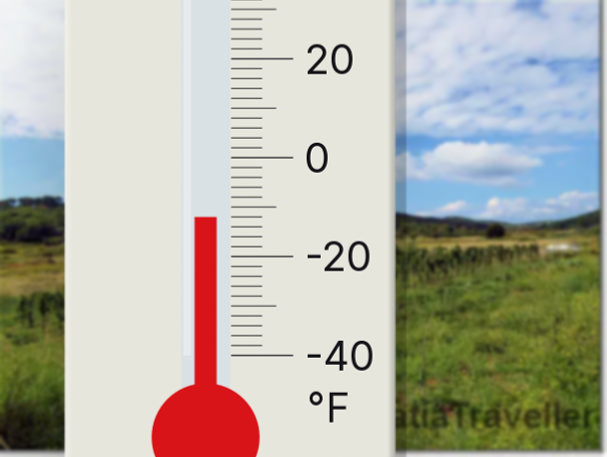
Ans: °F -12
